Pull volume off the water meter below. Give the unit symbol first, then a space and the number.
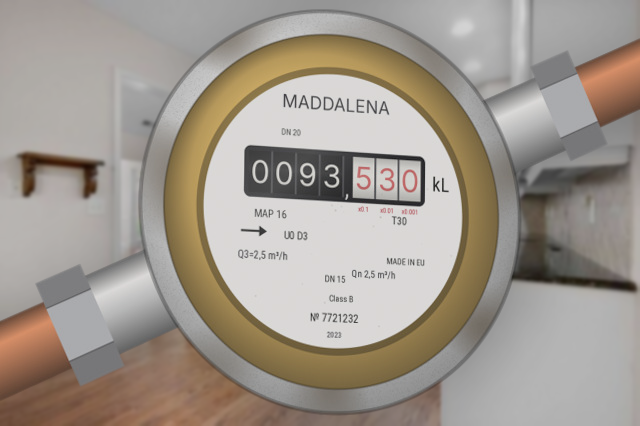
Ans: kL 93.530
